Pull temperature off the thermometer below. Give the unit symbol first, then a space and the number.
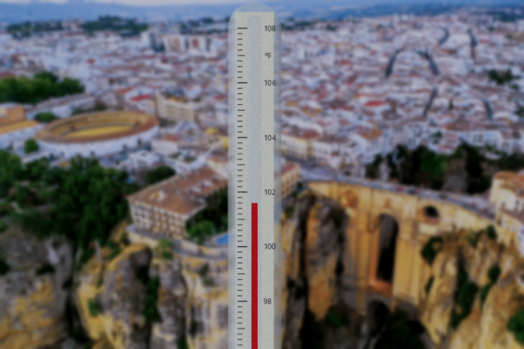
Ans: °F 101.6
